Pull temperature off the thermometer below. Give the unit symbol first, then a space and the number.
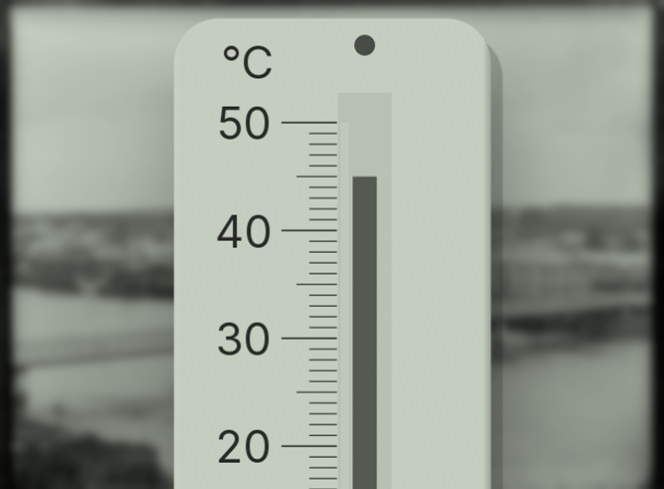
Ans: °C 45
